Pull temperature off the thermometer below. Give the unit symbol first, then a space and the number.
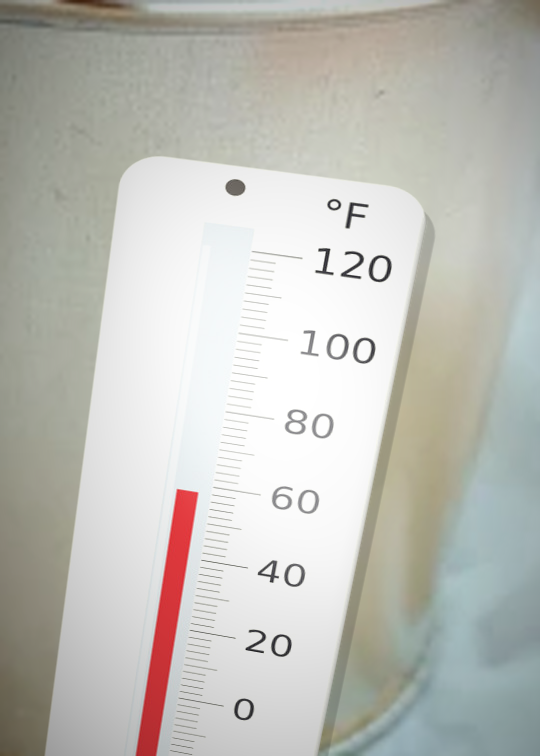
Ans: °F 58
